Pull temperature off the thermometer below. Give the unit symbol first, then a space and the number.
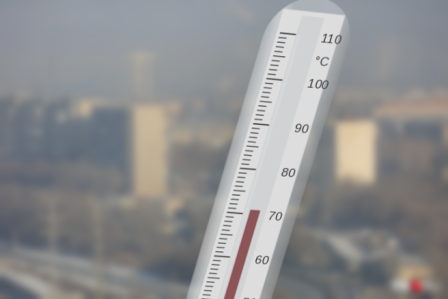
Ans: °C 71
